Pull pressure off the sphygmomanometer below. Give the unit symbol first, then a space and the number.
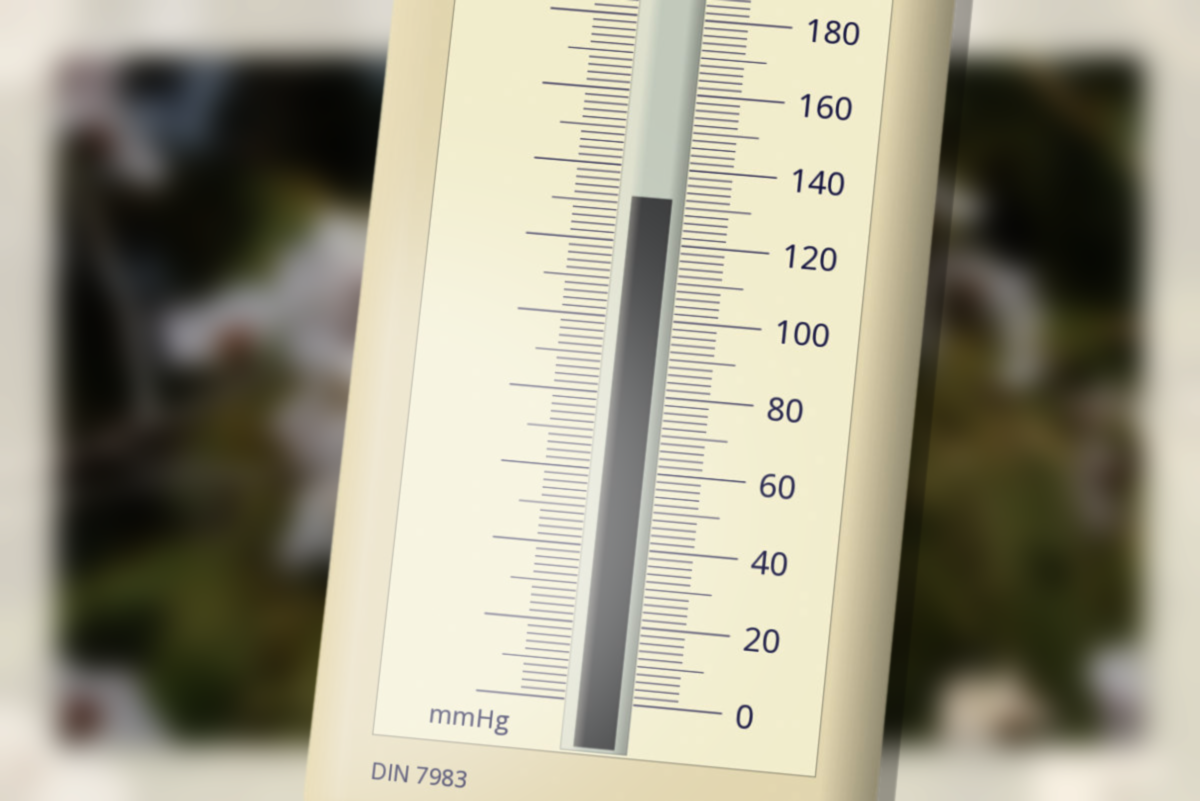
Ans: mmHg 132
